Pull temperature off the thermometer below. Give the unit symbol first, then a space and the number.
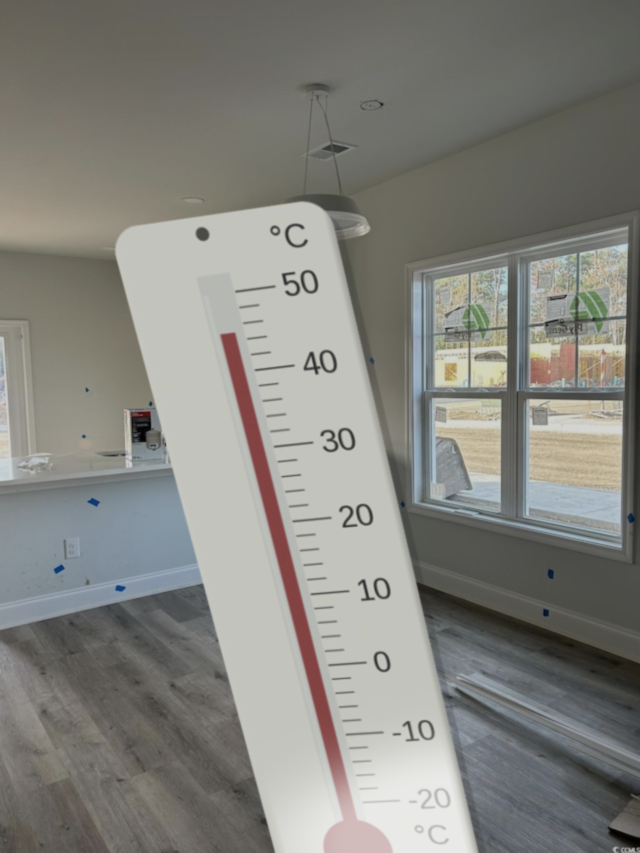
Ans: °C 45
